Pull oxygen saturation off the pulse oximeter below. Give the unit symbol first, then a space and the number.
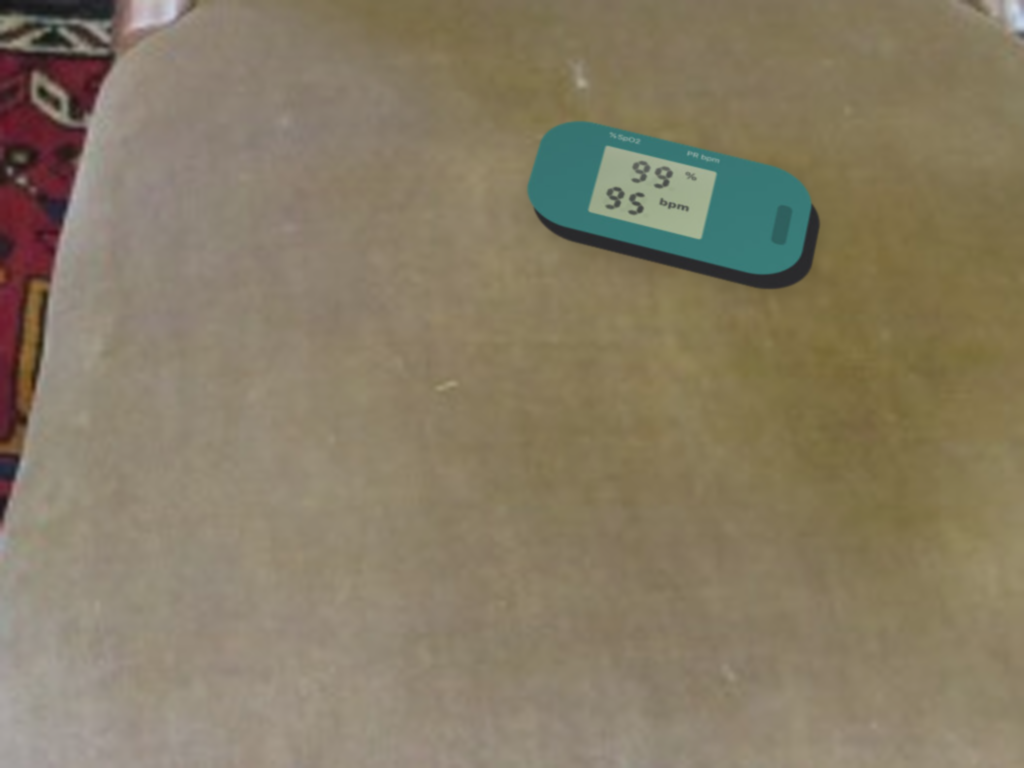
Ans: % 99
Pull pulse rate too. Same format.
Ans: bpm 95
